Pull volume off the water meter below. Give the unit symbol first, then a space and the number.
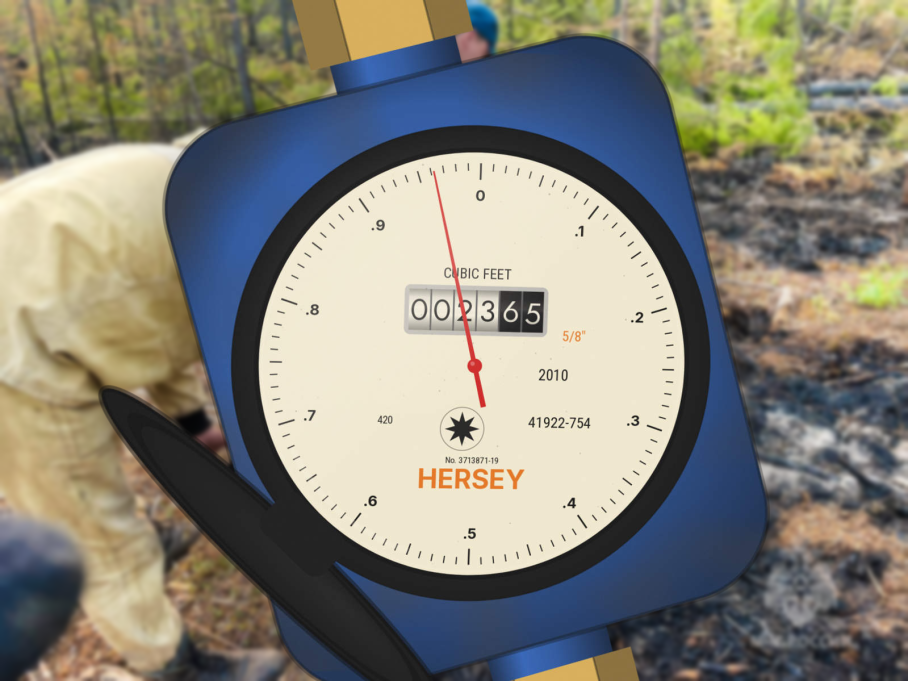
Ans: ft³ 2364.96
